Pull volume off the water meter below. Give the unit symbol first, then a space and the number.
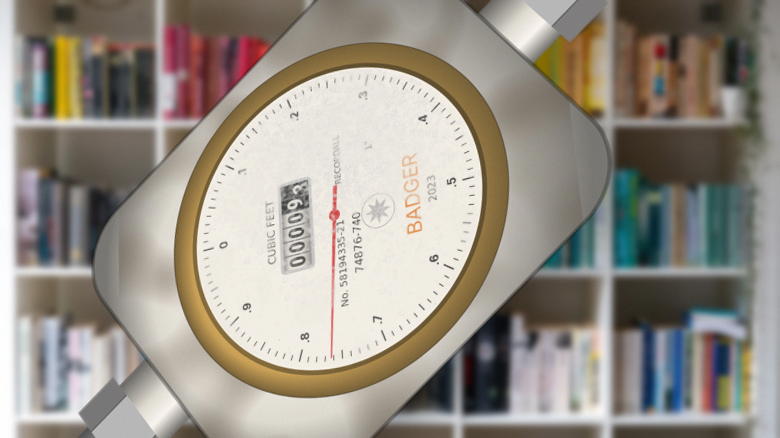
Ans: ft³ 92.76
